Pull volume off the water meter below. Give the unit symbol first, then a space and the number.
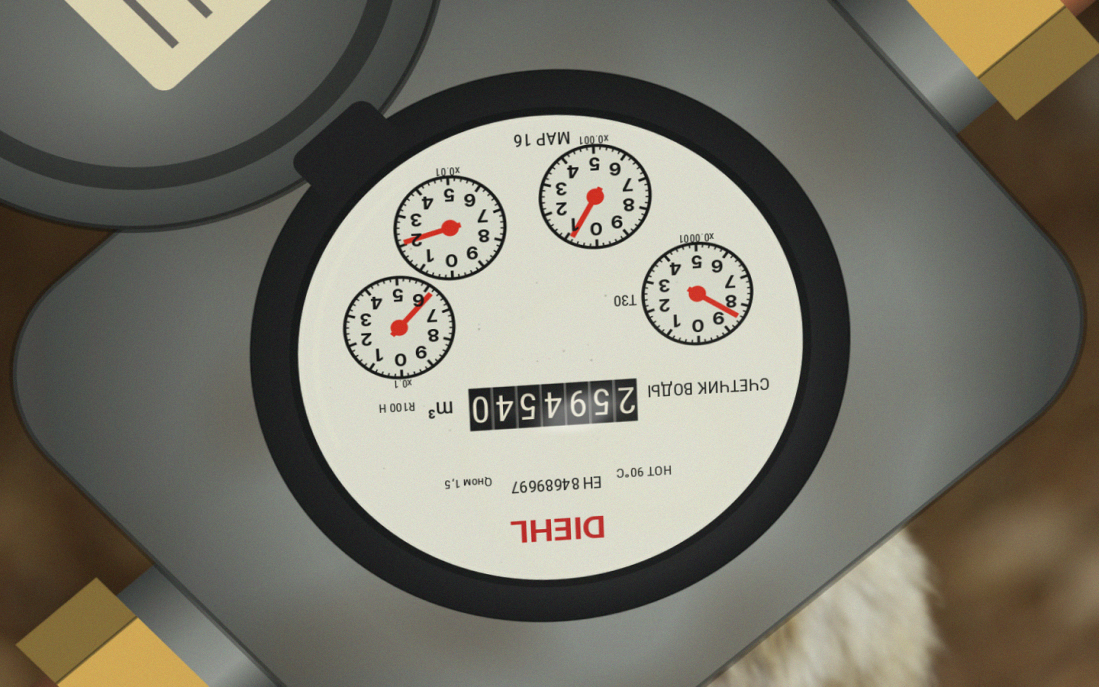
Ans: m³ 2594540.6208
